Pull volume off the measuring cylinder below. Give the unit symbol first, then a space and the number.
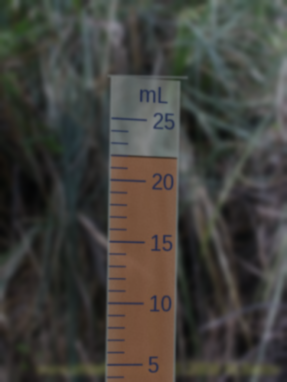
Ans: mL 22
